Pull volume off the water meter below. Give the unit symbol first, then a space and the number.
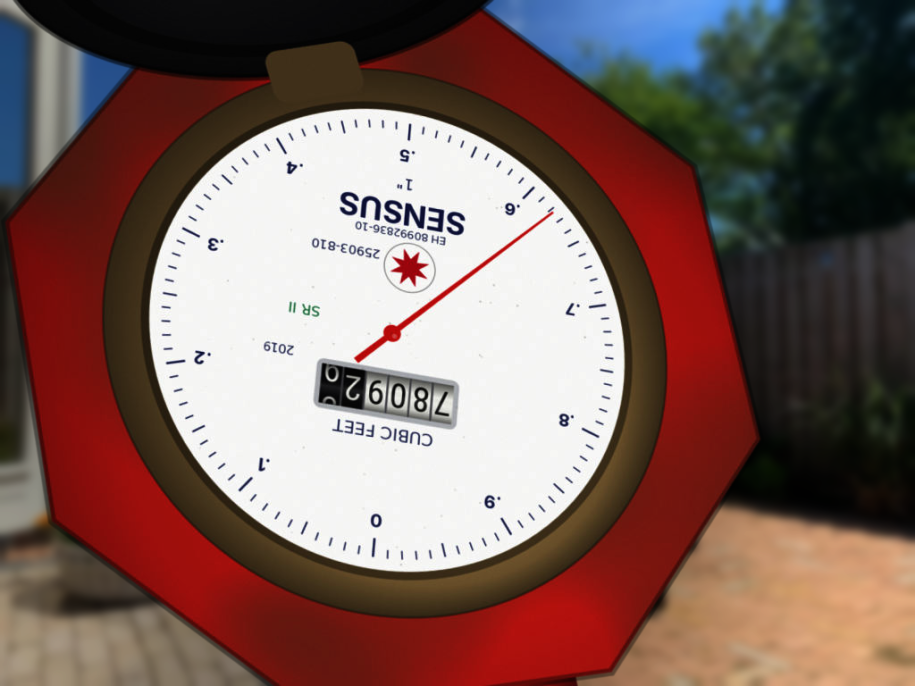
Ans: ft³ 780928.62
